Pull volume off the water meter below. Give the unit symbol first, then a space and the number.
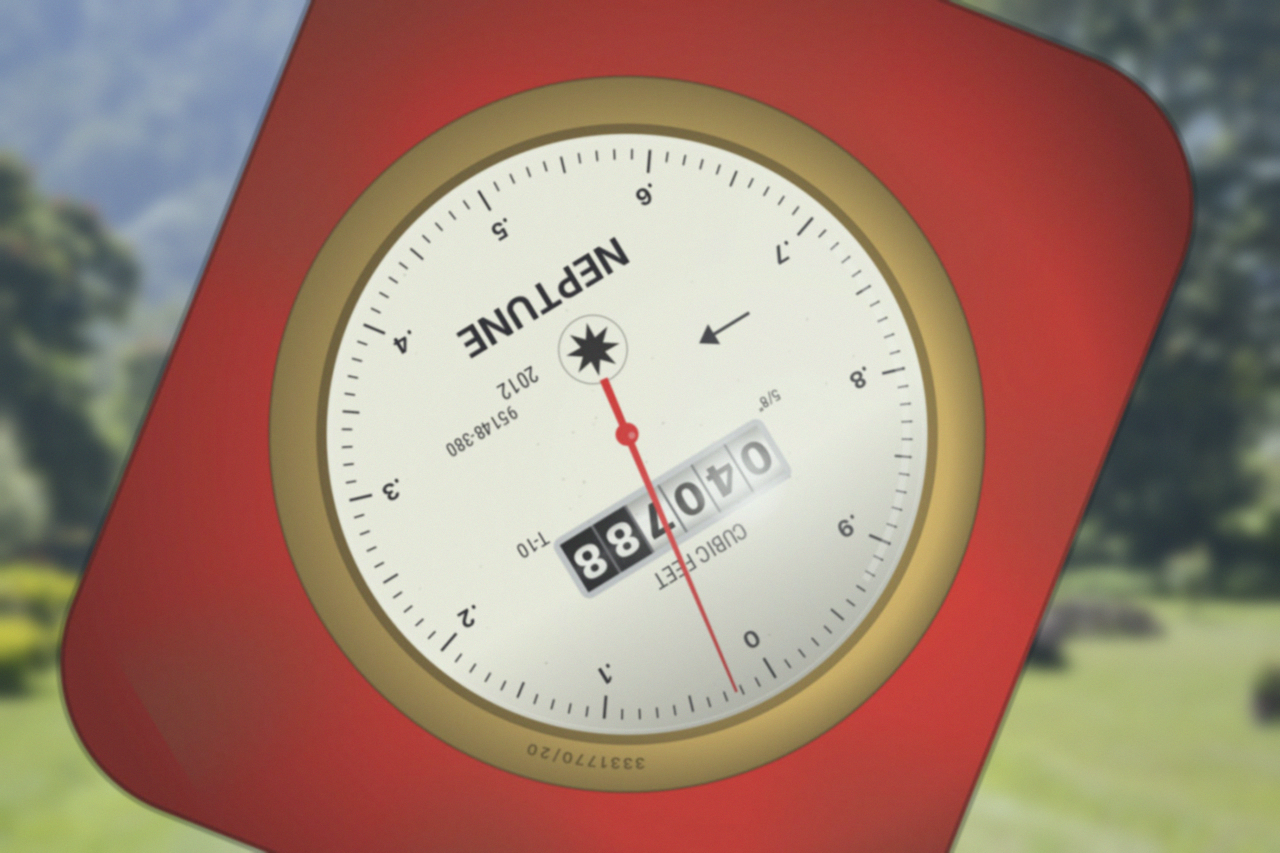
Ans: ft³ 40788.02
